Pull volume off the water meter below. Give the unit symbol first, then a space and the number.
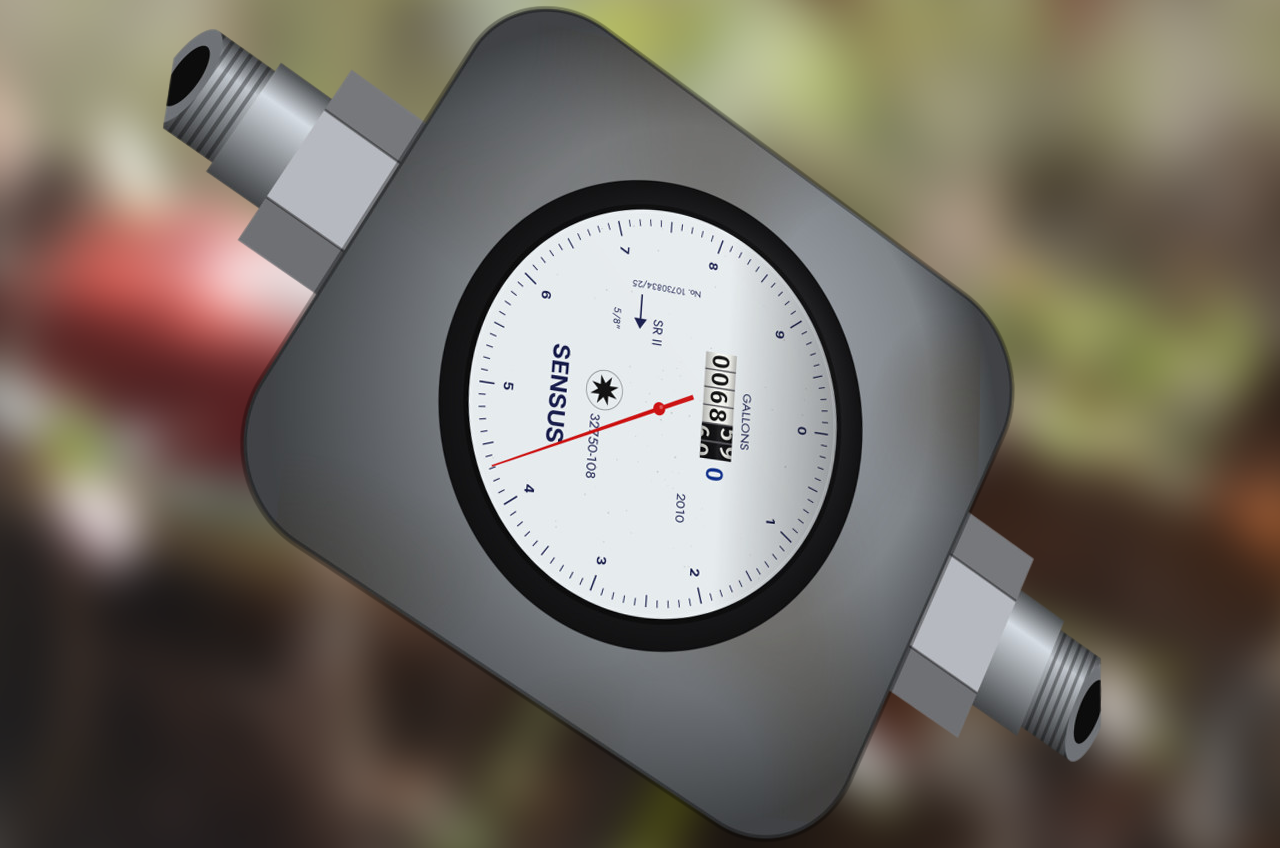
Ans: gal 68594.3
